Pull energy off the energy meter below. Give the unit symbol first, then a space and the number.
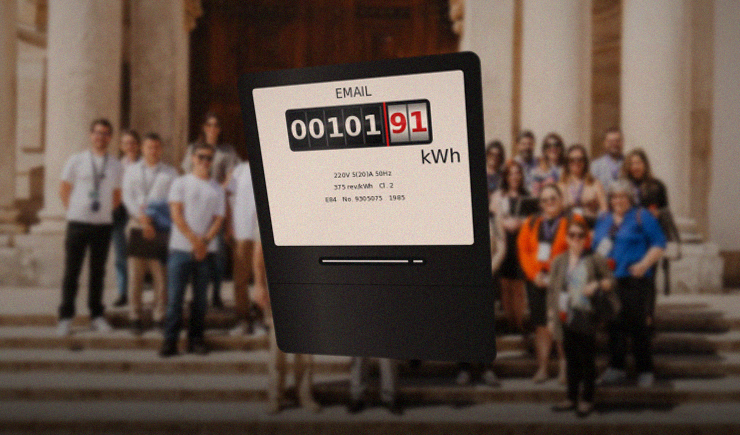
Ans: kWh 101.91
